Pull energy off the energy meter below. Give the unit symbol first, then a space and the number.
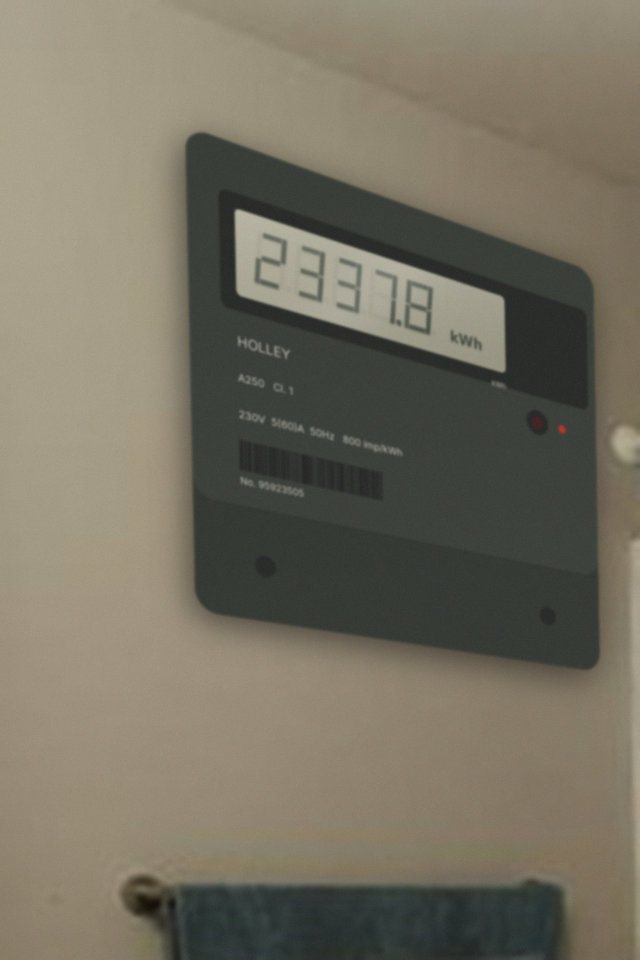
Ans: kWh 2337.8
